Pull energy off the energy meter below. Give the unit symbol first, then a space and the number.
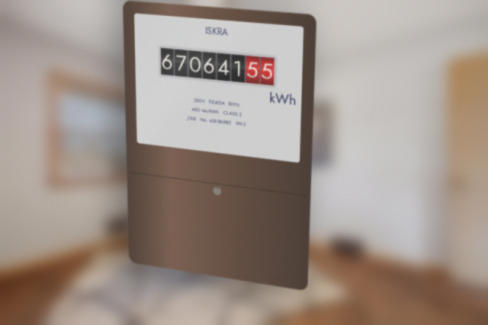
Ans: kWh 670641.55
